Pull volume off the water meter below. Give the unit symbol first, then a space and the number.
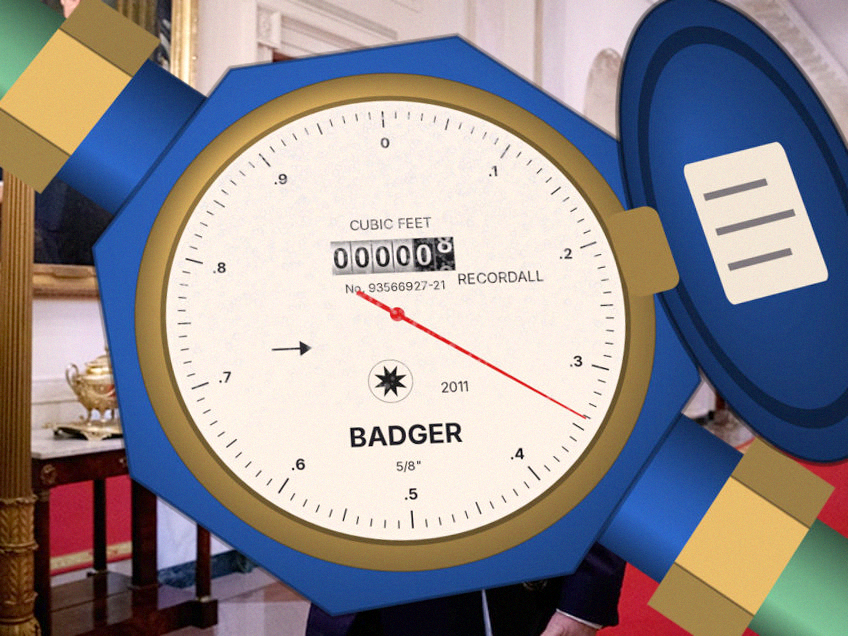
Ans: ft³ 8.34
